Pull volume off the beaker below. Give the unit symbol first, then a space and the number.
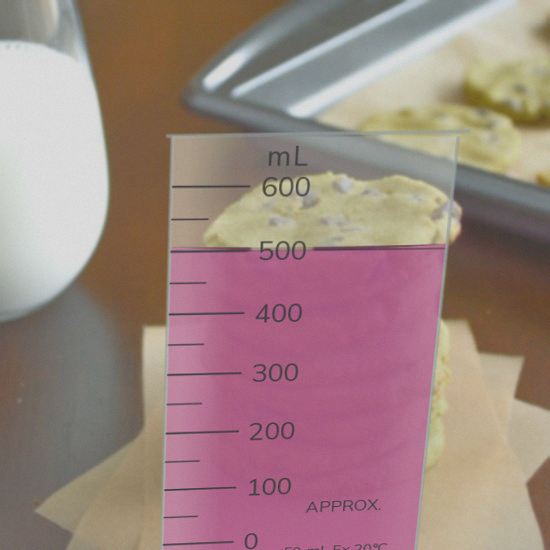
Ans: mL 500
